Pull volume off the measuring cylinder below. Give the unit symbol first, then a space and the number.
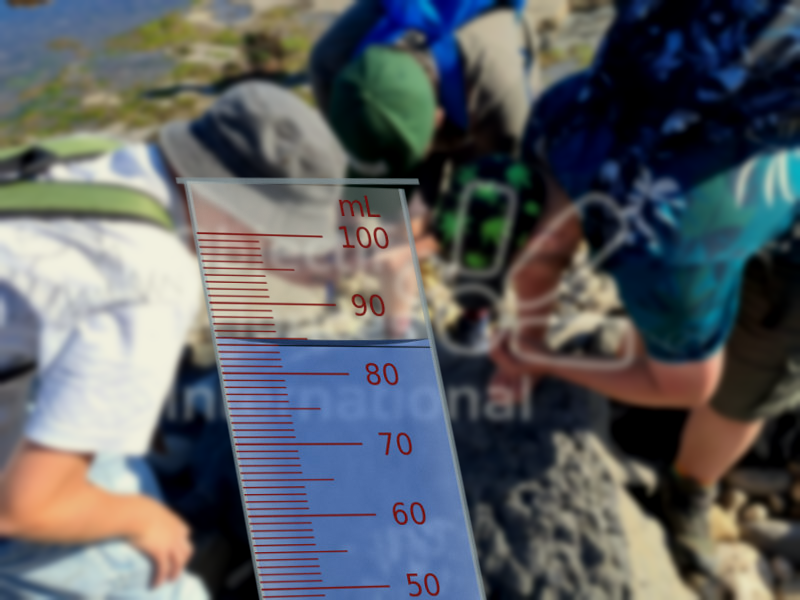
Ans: mL 84
